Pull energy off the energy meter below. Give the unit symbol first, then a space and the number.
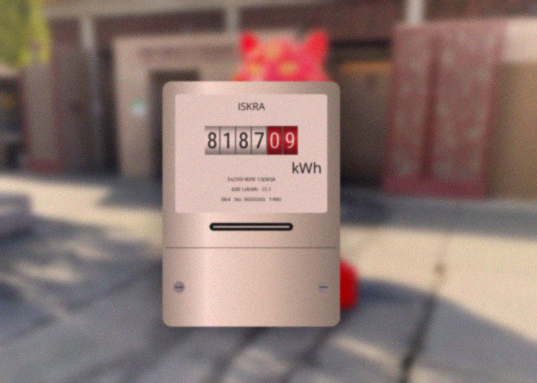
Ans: kWh 8187.09
